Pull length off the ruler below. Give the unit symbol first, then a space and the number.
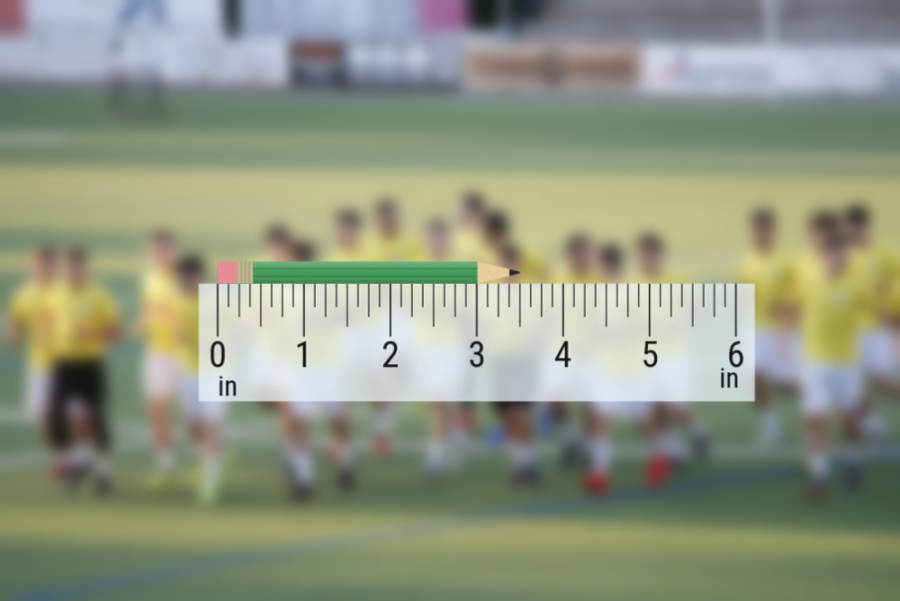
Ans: in 3.5
